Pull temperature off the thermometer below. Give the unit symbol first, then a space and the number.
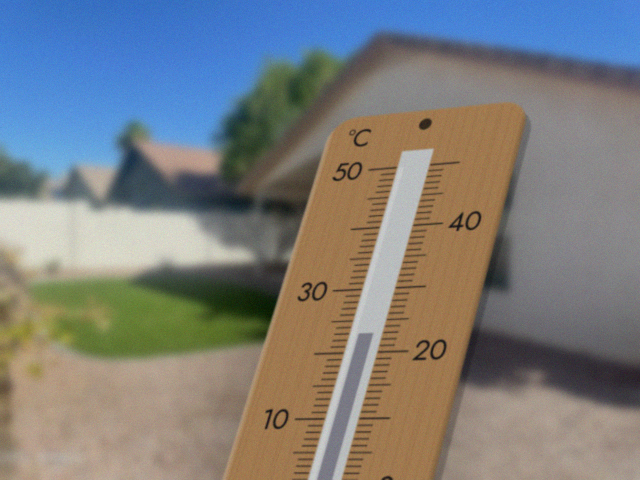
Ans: °C 23
